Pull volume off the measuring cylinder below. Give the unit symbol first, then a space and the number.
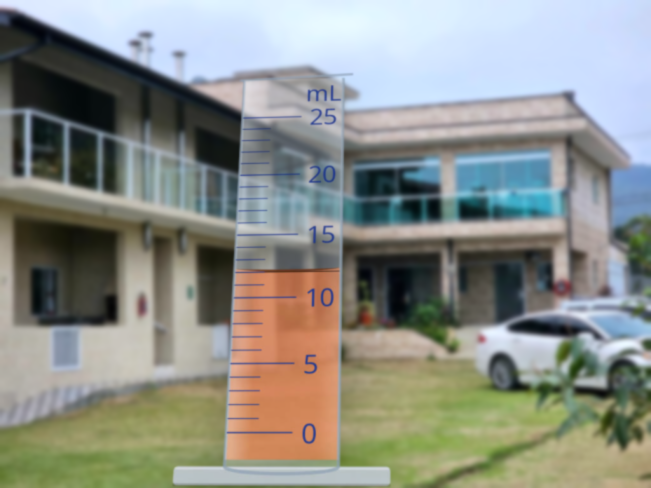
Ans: mL 12
